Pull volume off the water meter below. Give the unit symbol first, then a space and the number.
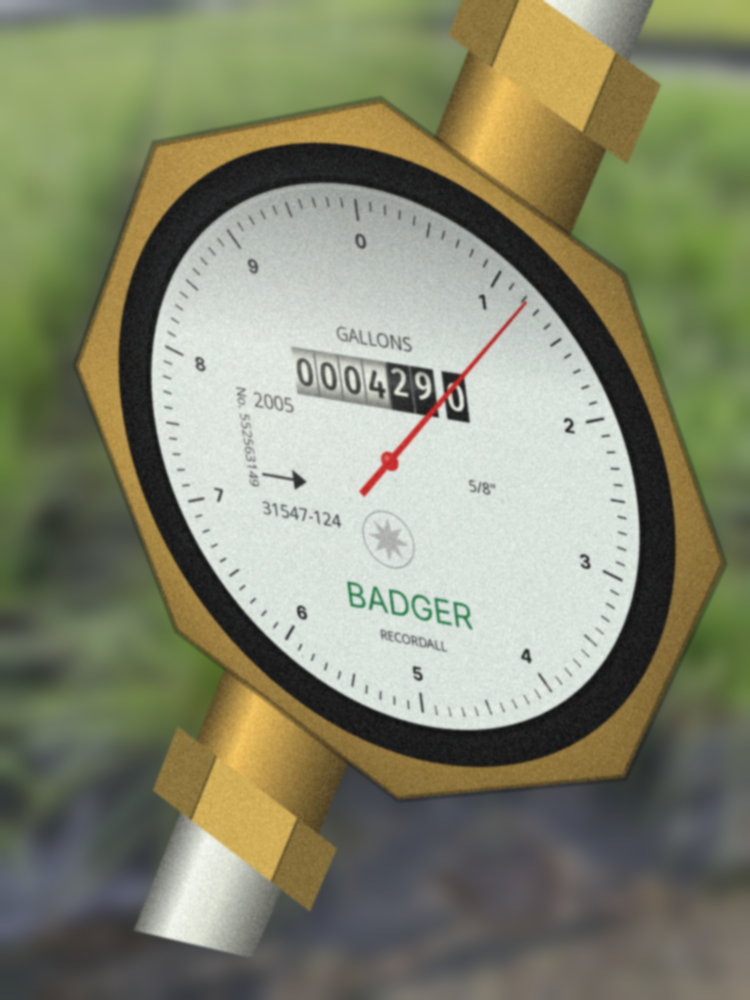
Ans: gal 4291.2
